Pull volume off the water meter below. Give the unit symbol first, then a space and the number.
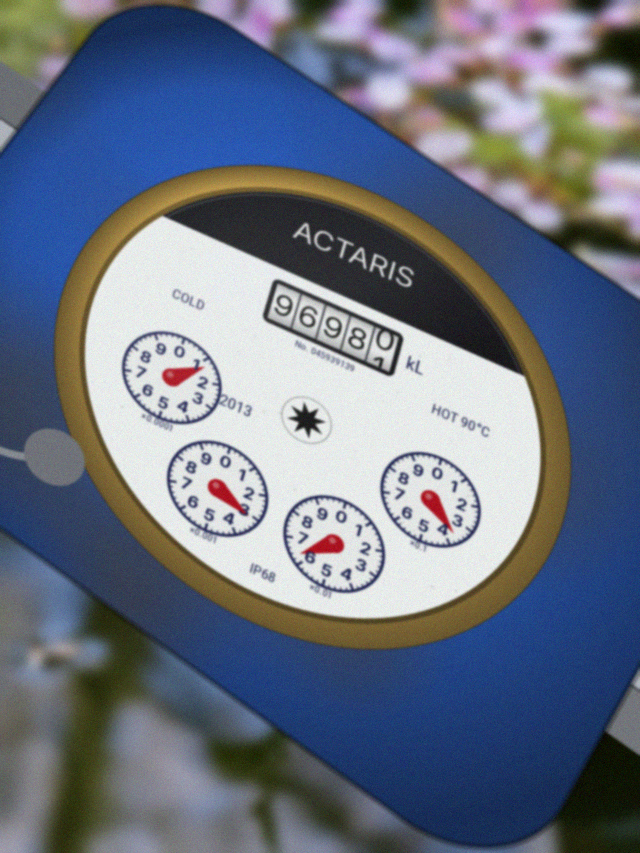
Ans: kL 96980.3631
